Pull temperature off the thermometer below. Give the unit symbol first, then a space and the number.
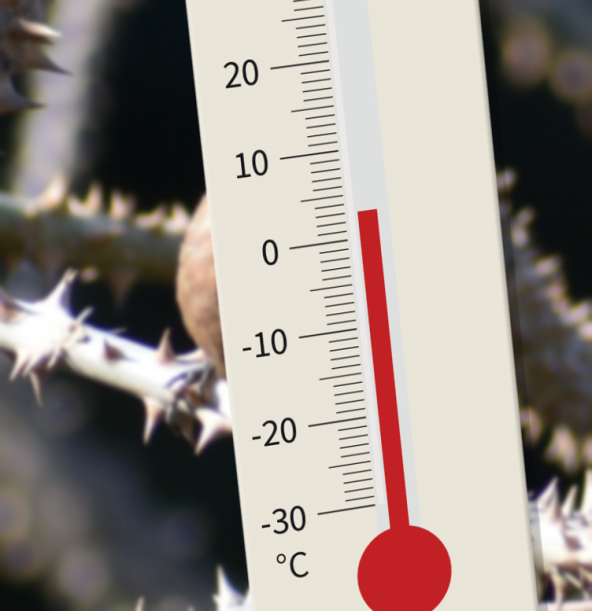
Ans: °C 3
